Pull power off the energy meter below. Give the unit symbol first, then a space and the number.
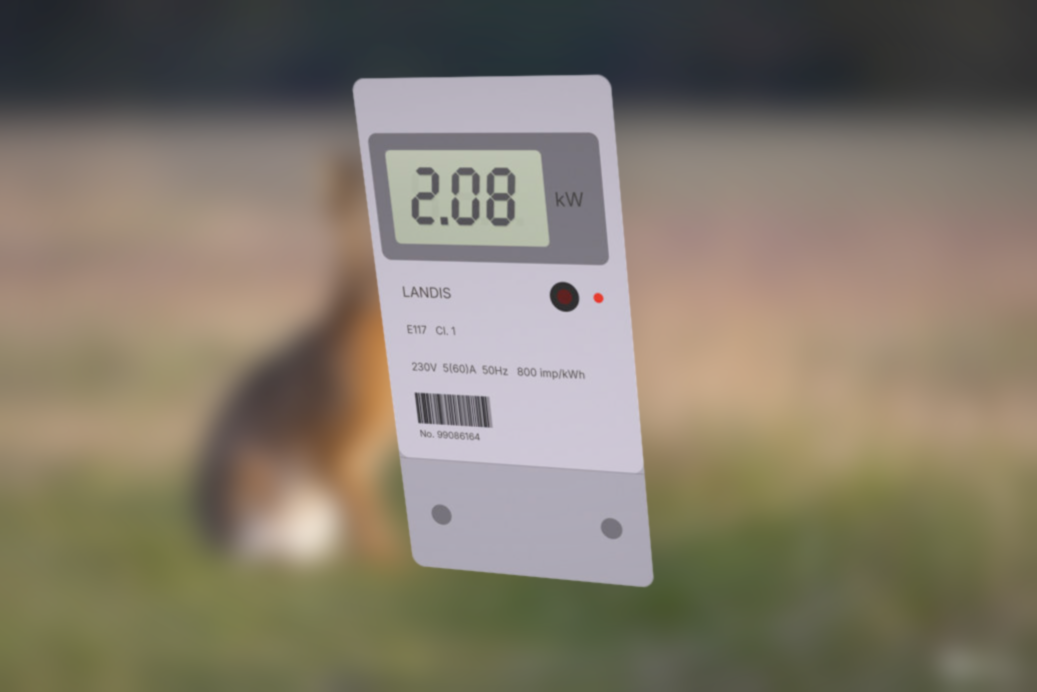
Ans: kW 2.08
